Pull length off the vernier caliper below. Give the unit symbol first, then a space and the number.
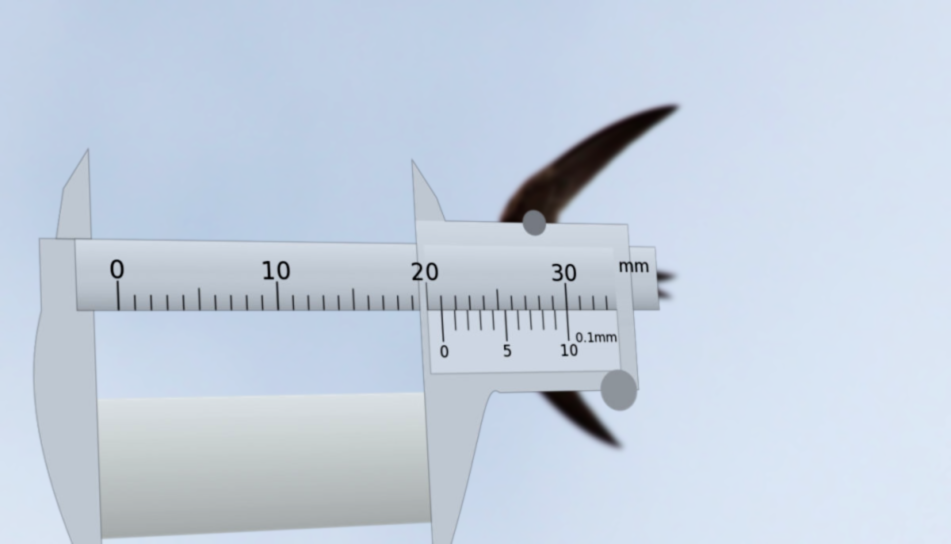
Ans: mm 21.0
